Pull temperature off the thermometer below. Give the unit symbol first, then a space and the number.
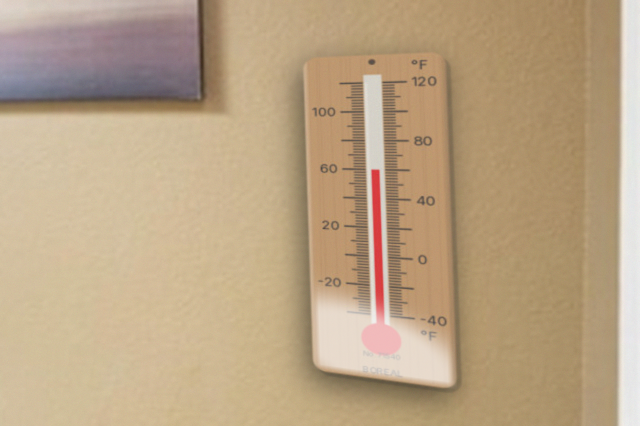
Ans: °F 60
